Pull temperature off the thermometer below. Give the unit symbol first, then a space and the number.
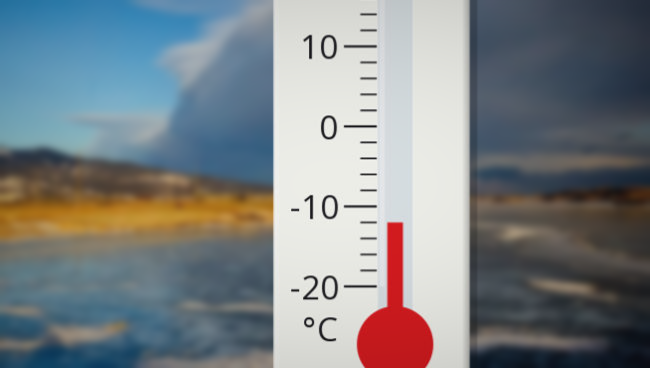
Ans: °C -12
